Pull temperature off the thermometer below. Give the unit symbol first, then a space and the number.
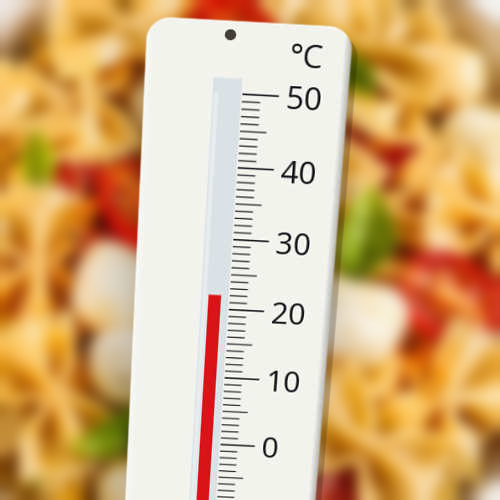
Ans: °C 22
